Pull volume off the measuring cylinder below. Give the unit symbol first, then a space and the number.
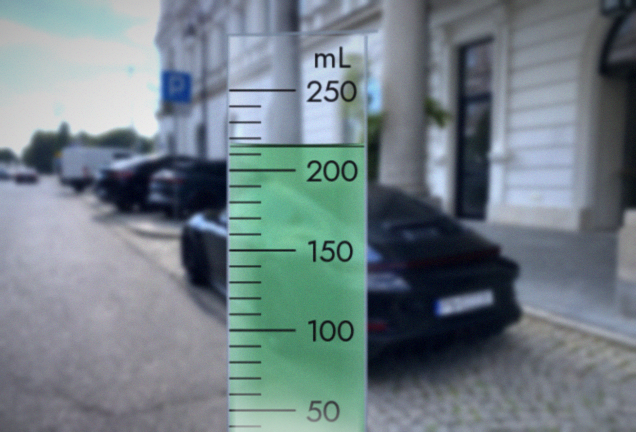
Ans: mL 215
